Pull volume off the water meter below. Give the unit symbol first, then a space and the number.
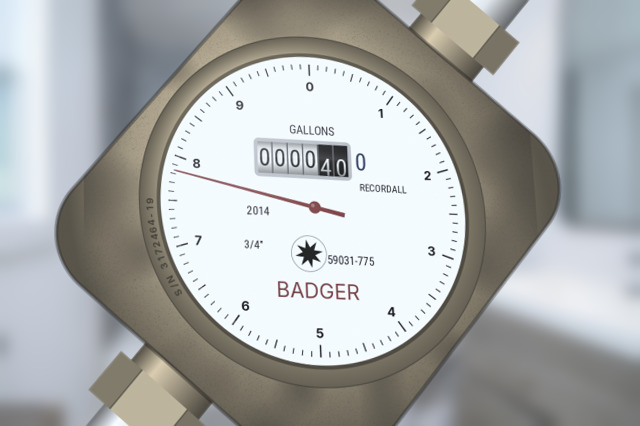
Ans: gal 397.8
